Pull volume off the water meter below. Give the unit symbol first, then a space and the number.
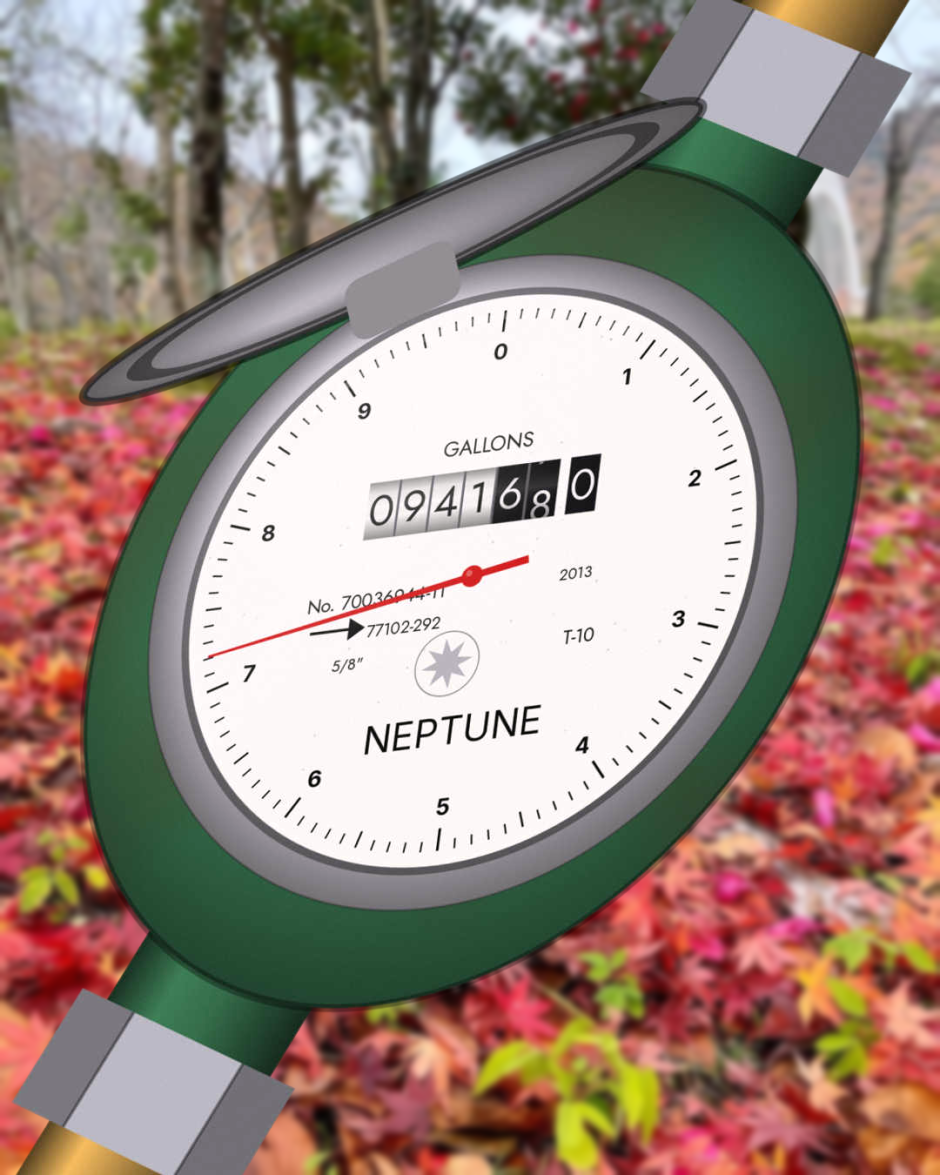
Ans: gal 941677.2
